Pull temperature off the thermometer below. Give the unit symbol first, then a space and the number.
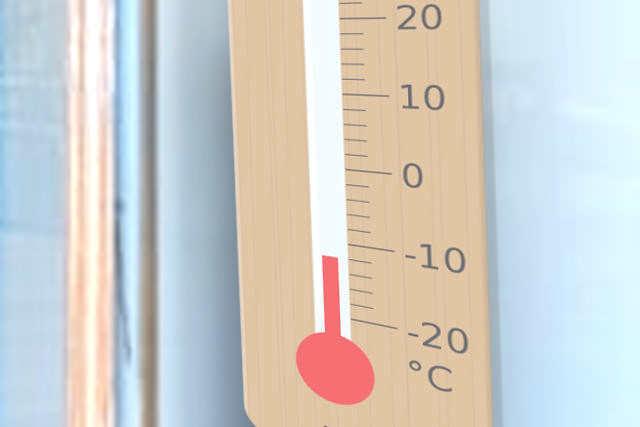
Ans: °C -12
